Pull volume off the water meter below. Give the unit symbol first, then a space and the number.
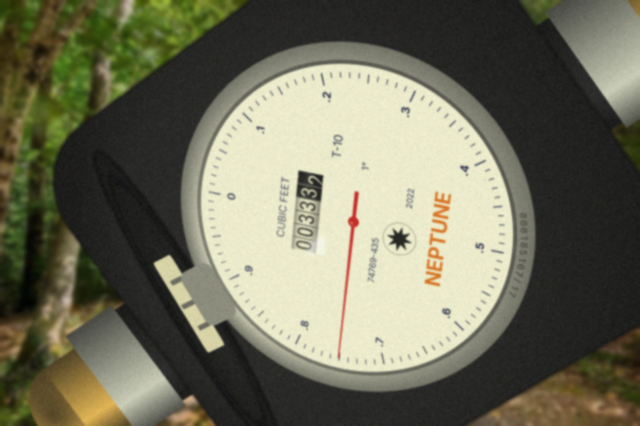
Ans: ft³ 3331.75
